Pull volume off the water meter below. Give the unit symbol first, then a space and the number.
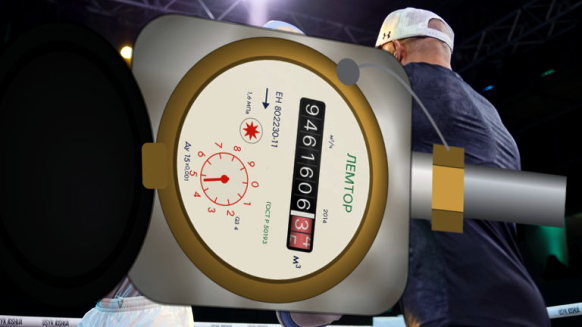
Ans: m³ 9461606.344
